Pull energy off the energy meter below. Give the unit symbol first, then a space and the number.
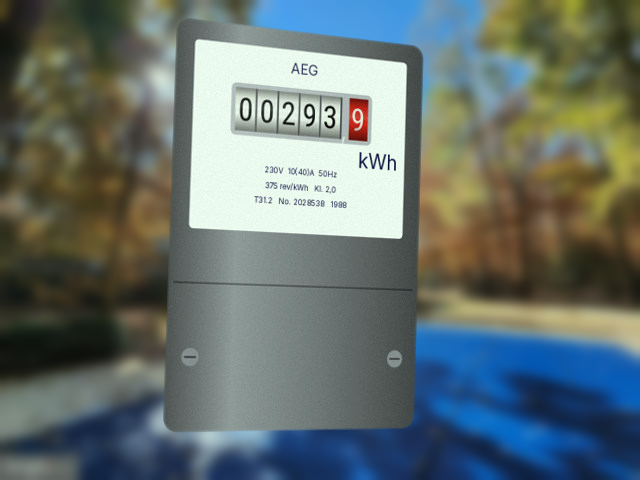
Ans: kWh 293.9
